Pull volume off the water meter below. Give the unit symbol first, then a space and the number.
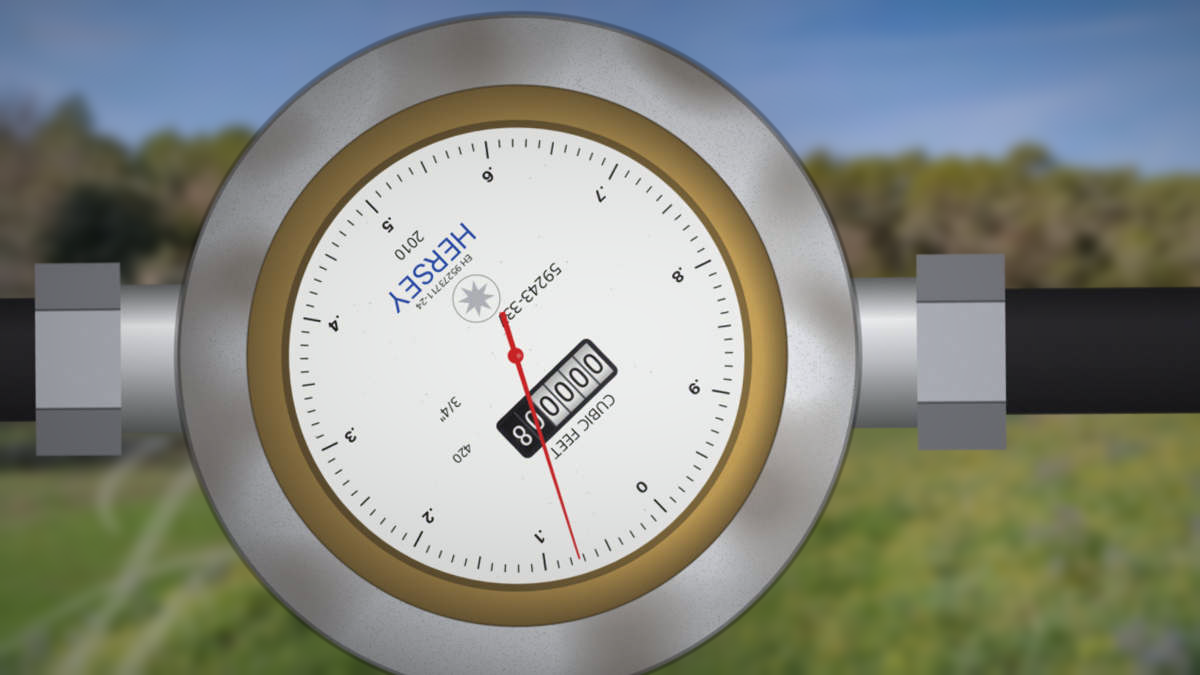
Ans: ft³ 8.07
